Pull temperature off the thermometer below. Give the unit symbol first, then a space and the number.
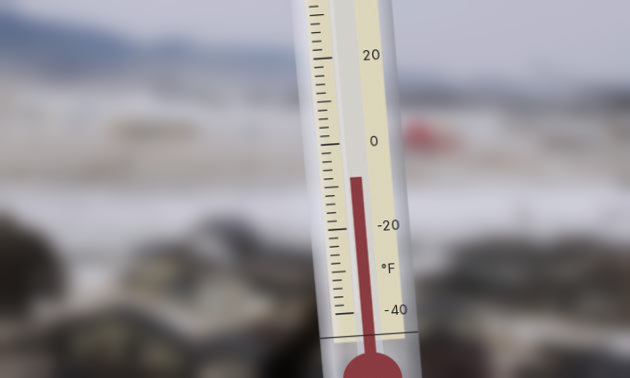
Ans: °F -8
